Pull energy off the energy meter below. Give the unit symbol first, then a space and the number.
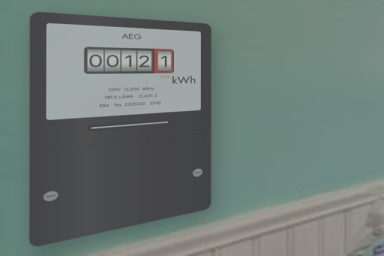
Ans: kWh 12.1
